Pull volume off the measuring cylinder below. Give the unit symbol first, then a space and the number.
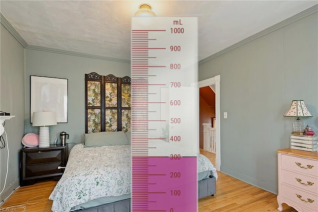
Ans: mL 300
